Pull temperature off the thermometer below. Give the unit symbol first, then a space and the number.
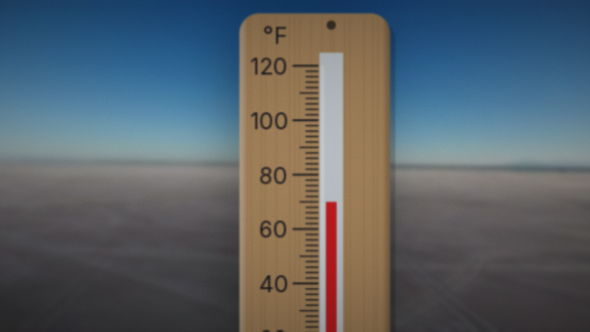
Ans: °F 70
